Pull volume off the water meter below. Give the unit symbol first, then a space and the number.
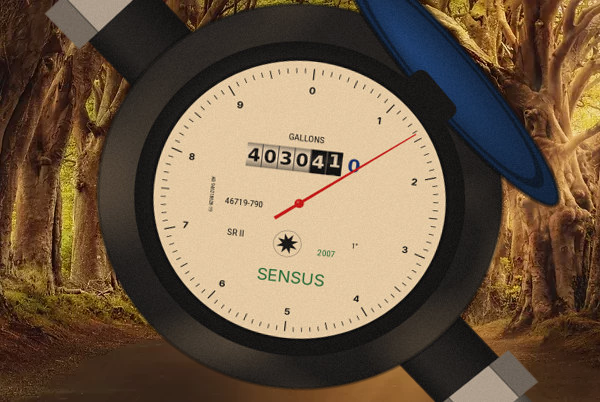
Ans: gal 4030411.4
